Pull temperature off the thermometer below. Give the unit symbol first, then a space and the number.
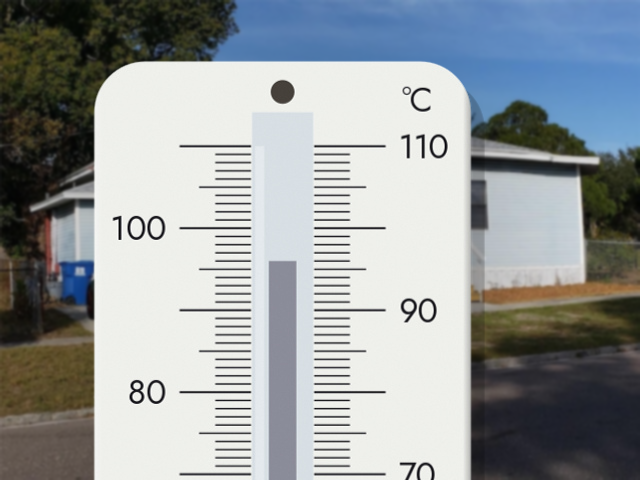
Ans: °C 96
